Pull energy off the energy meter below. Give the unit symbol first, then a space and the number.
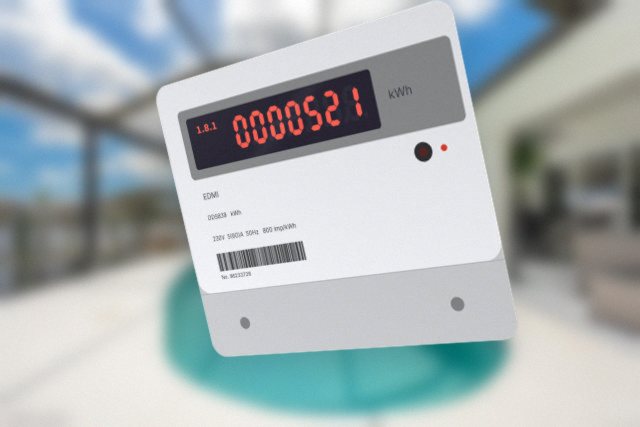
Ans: kWh 521
